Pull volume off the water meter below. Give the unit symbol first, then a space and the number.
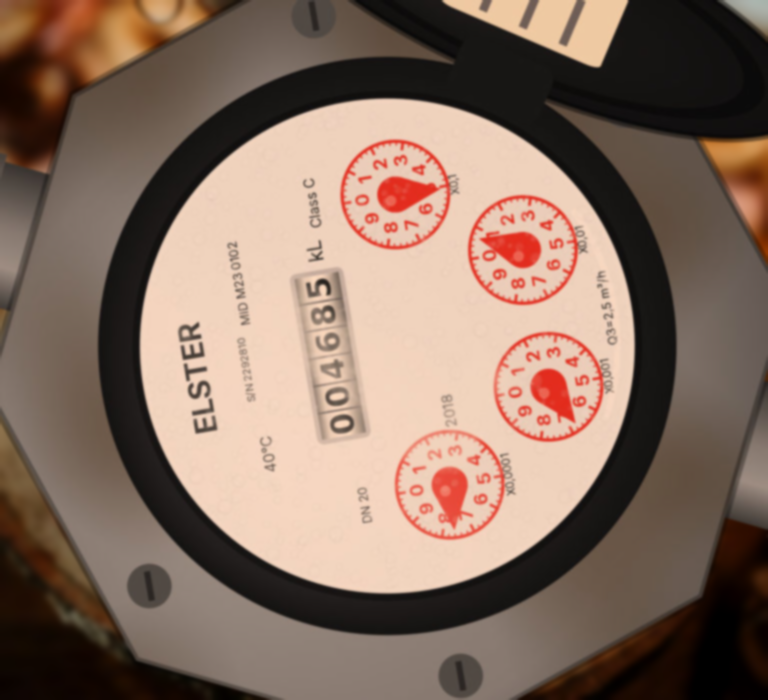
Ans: kL 4685.5067
